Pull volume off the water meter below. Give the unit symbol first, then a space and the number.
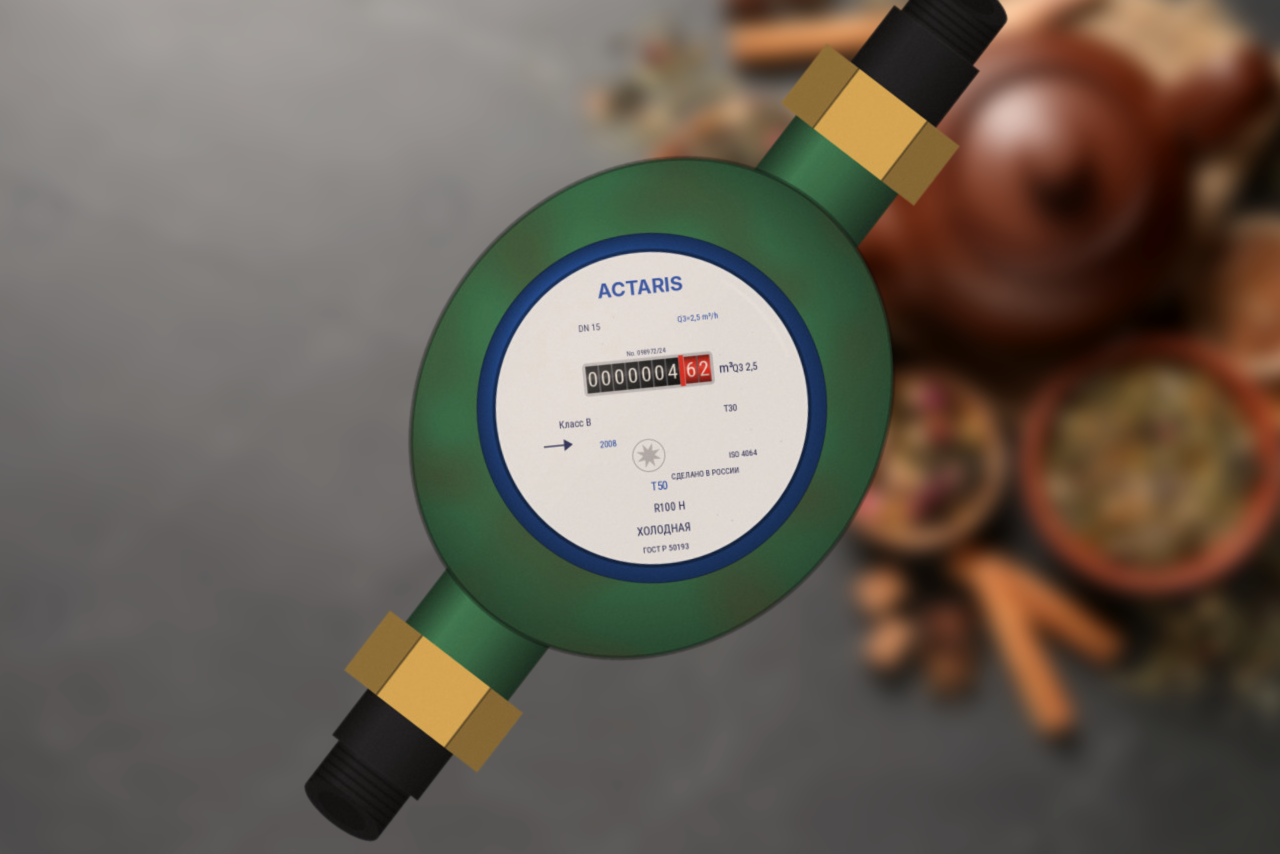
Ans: m³ 4.62
